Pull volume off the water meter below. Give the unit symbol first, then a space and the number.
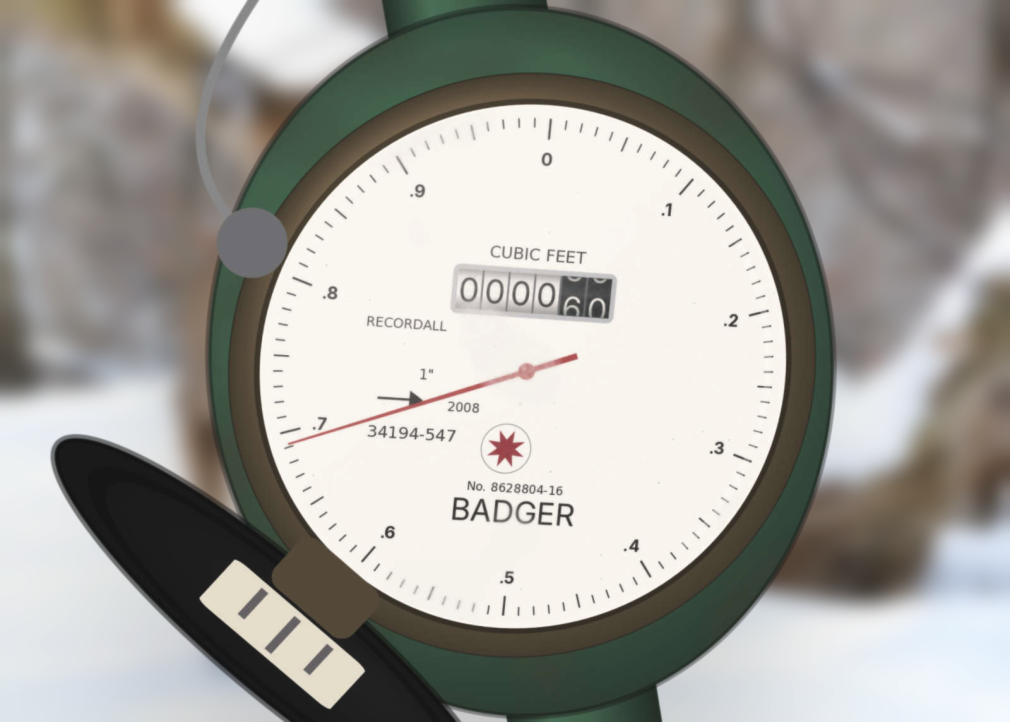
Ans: ft³ 59.69
